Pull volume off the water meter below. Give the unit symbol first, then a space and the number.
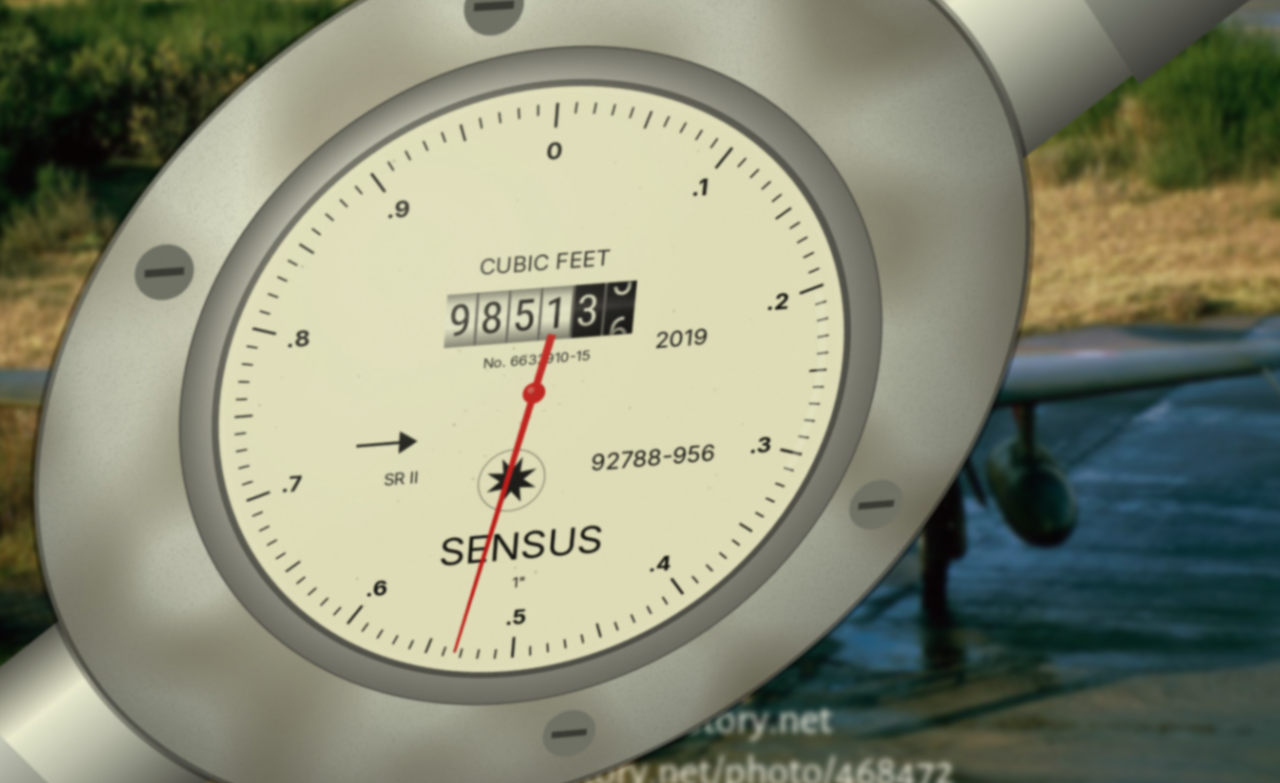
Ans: ft³ 985135.53
